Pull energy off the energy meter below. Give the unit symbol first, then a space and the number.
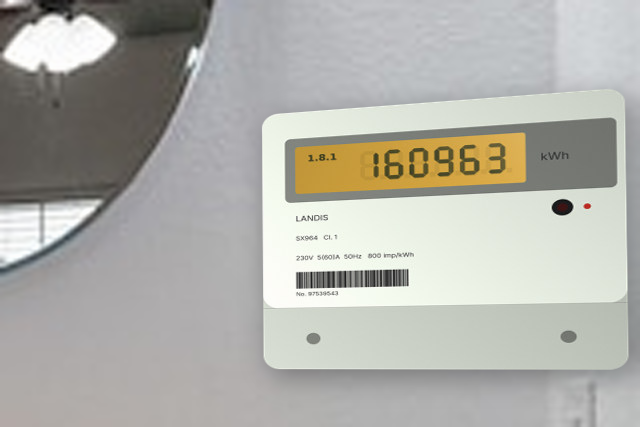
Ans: kWh 160963
